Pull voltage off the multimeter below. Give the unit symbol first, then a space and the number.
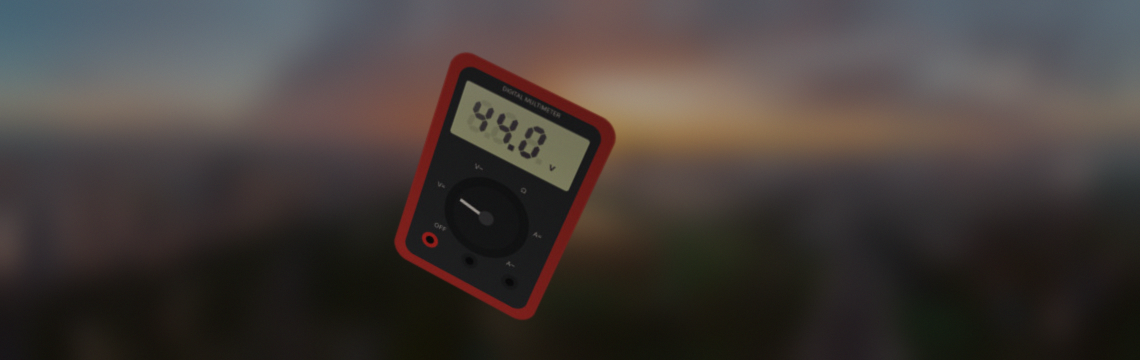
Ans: V 44.0
